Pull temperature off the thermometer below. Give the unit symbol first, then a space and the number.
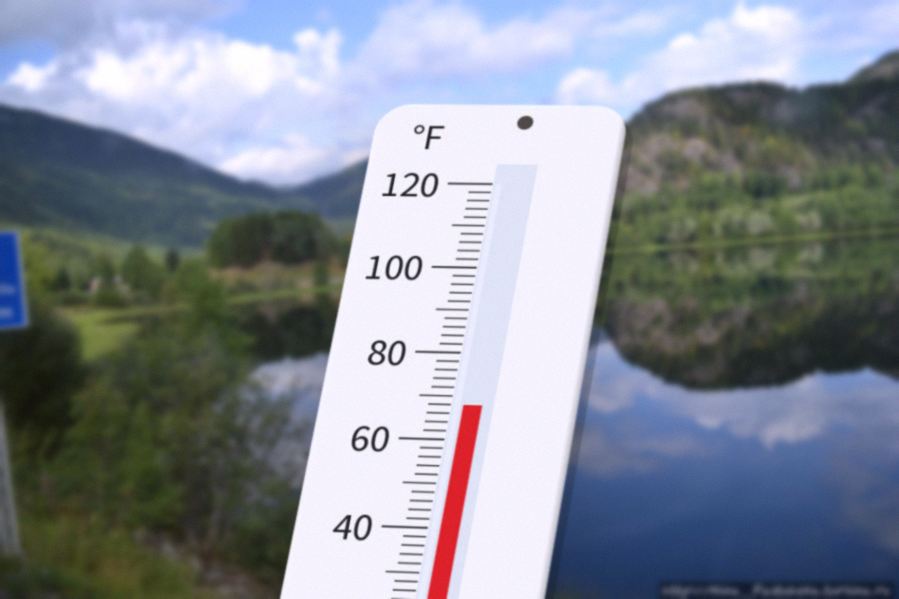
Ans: °F 68
